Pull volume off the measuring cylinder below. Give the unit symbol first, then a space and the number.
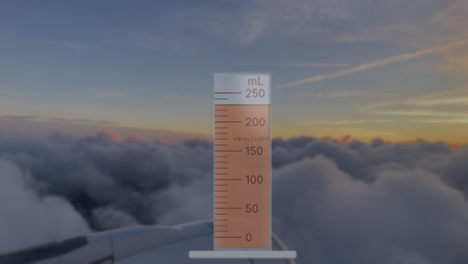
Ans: mL 230
